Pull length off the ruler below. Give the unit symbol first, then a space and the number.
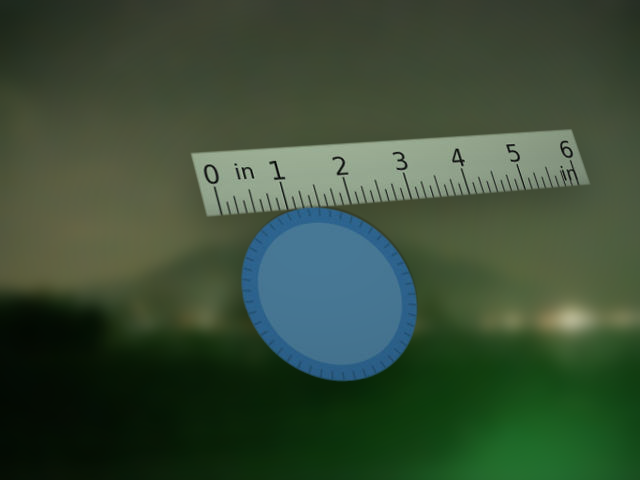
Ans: in 2.625
